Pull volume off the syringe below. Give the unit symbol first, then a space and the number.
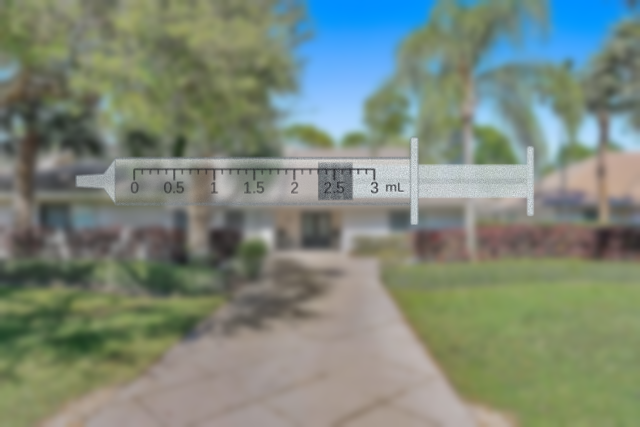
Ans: mL 2.3
